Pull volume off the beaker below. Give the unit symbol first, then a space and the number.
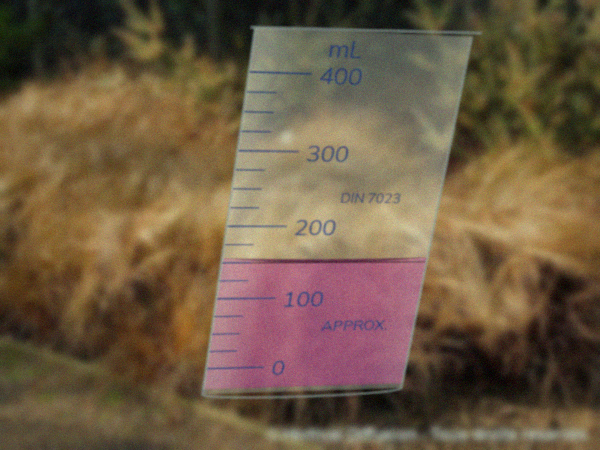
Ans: mL 150
